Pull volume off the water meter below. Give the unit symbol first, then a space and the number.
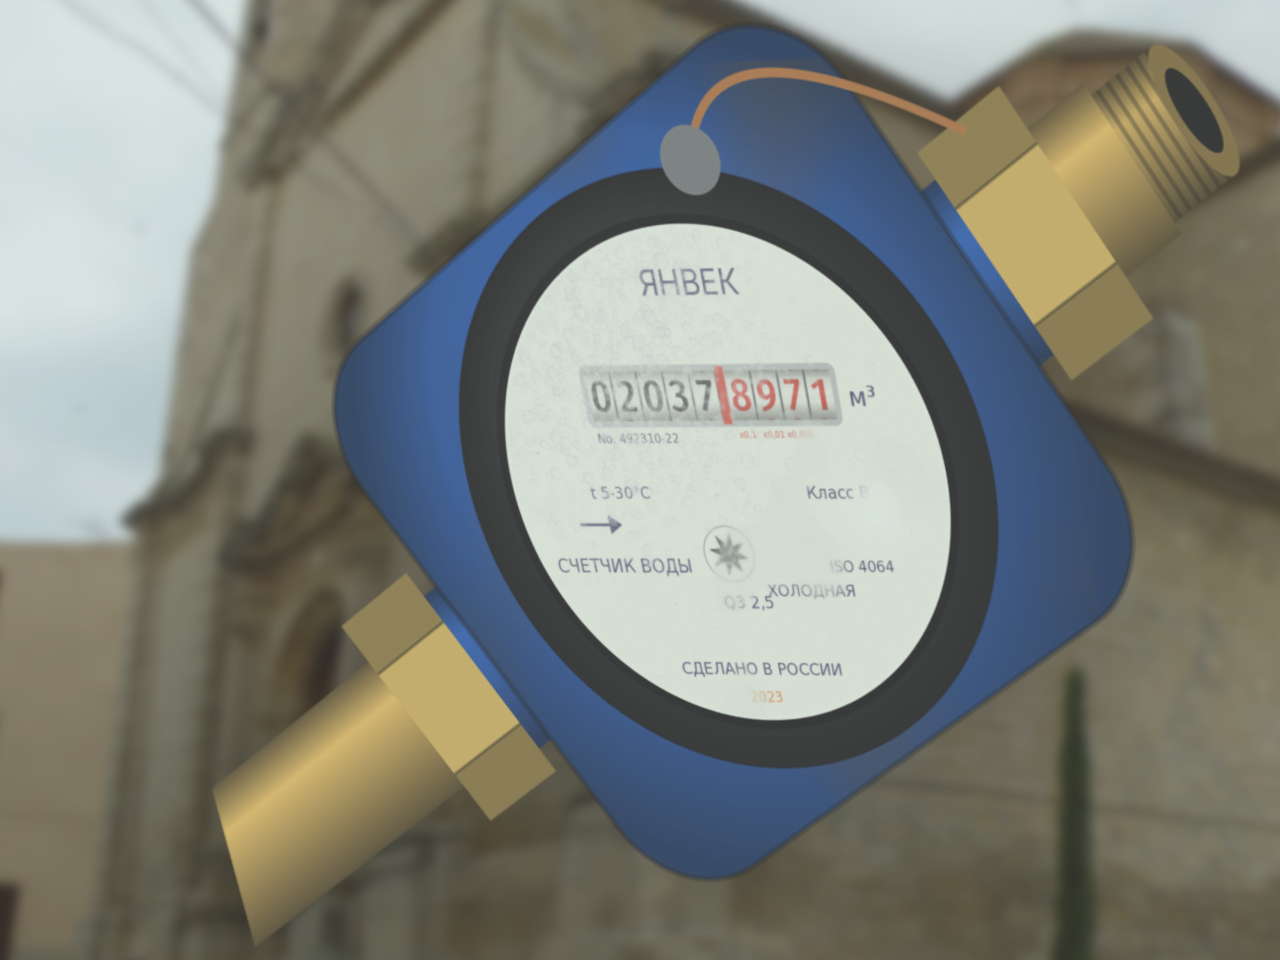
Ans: m³ 2037.8971
